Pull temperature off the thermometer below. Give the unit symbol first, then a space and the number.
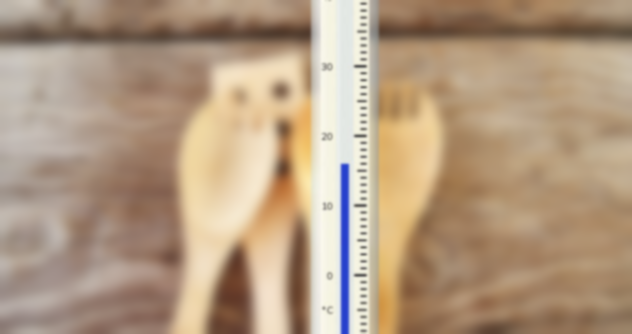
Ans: °C 16
